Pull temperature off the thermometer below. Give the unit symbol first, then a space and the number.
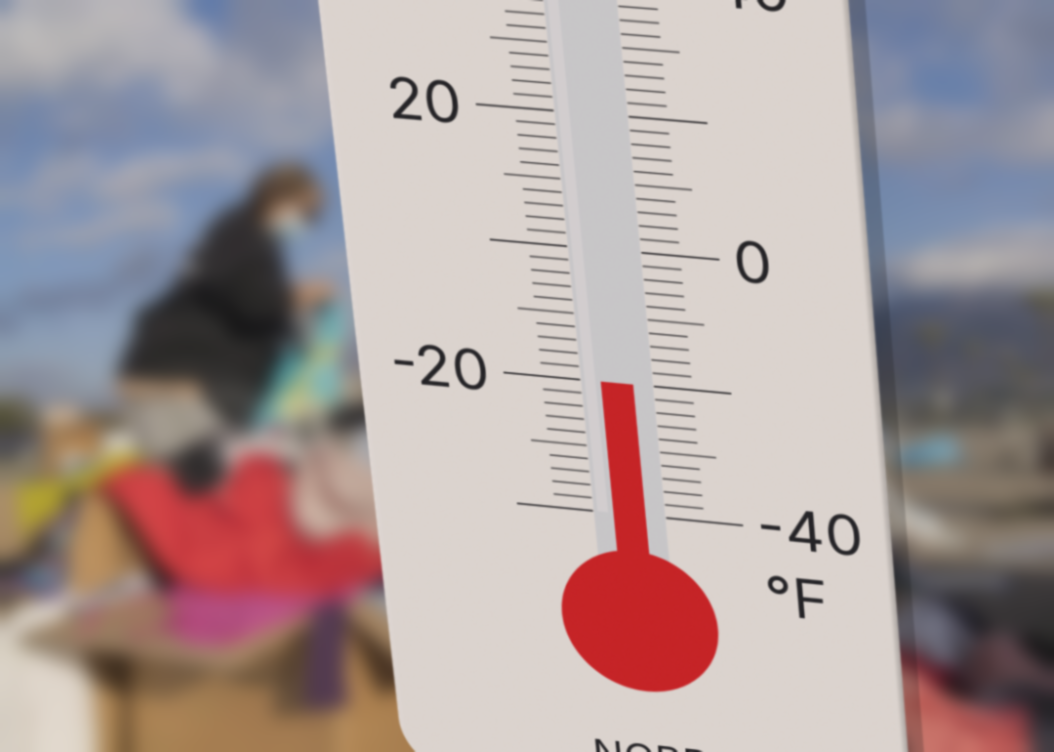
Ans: °F -20
